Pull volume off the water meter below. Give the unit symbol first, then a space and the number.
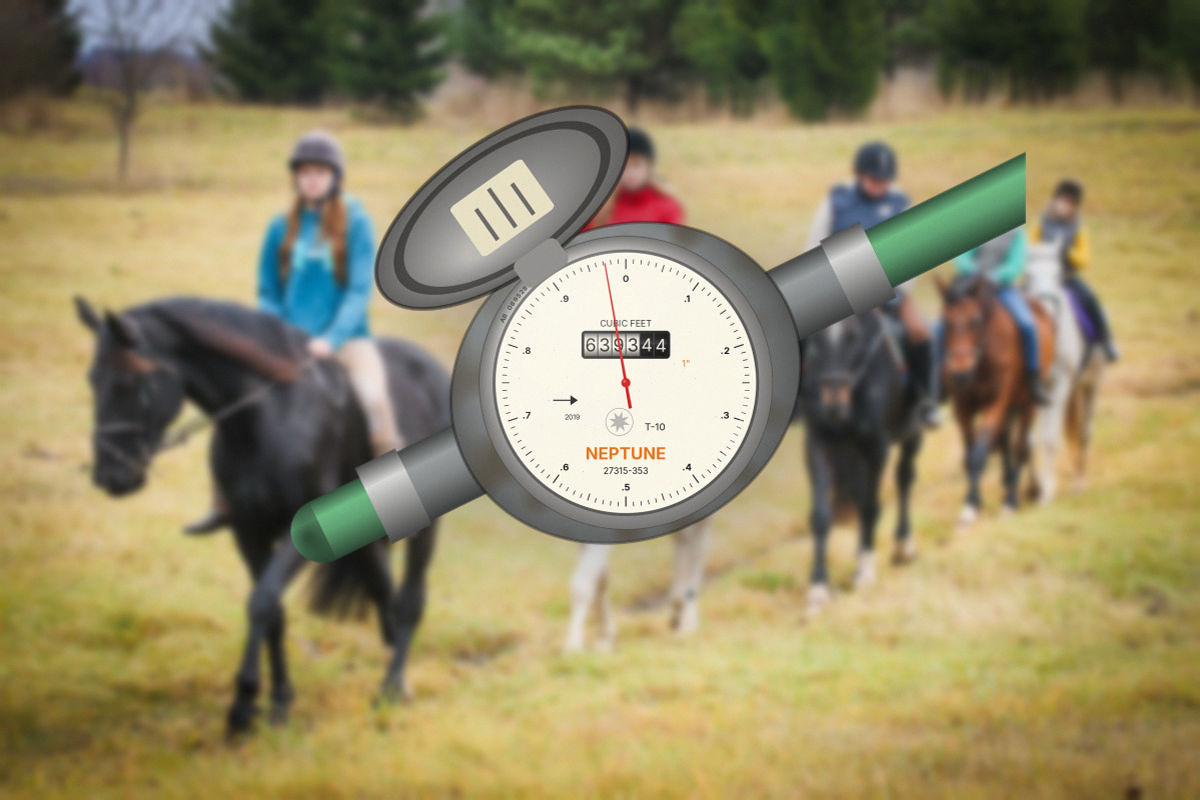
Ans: ft³ 639343.97
